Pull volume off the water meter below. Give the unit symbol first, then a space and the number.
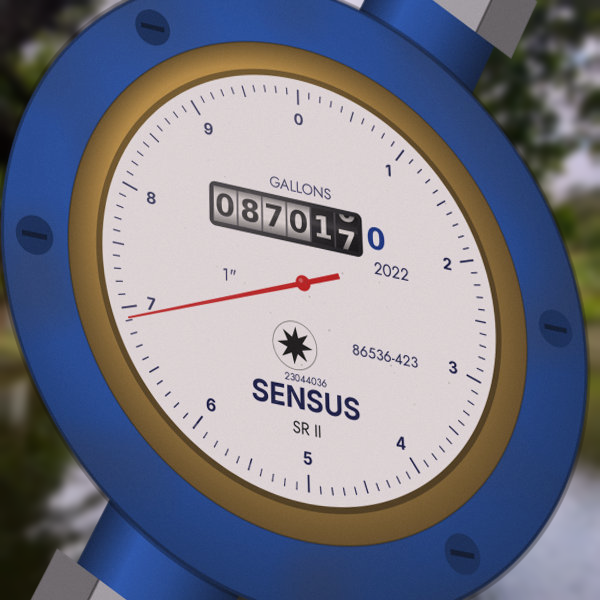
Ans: gal 870166.9
